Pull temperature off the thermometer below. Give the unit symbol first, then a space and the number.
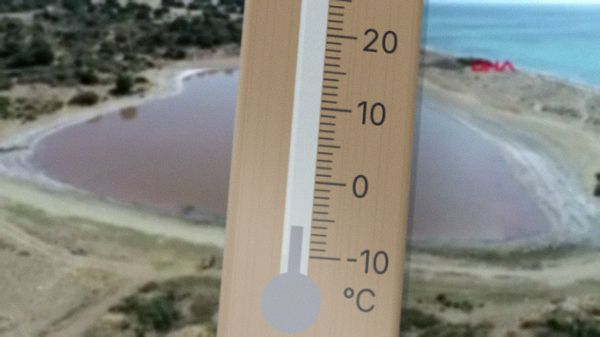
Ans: °C -6
